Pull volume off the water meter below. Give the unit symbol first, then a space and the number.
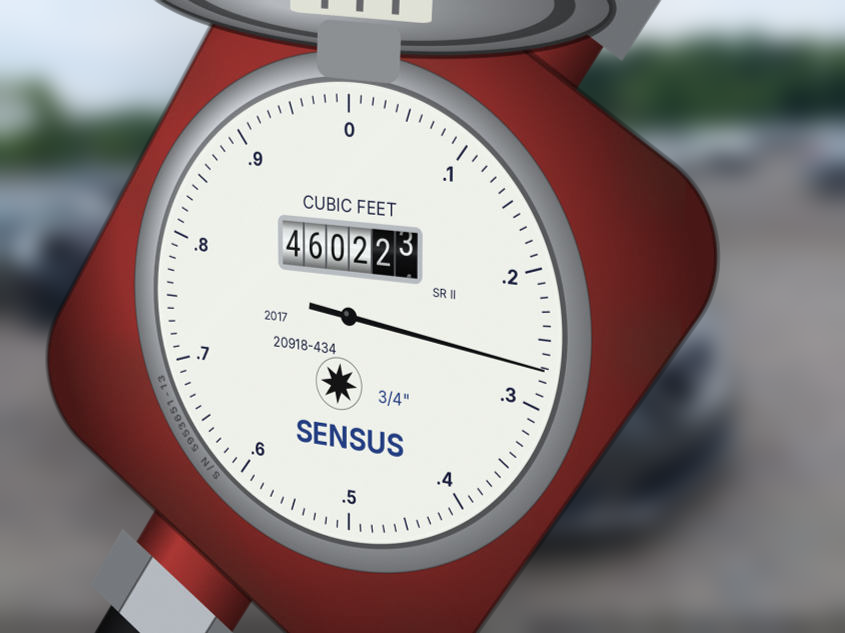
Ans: ft³ 460223.27
